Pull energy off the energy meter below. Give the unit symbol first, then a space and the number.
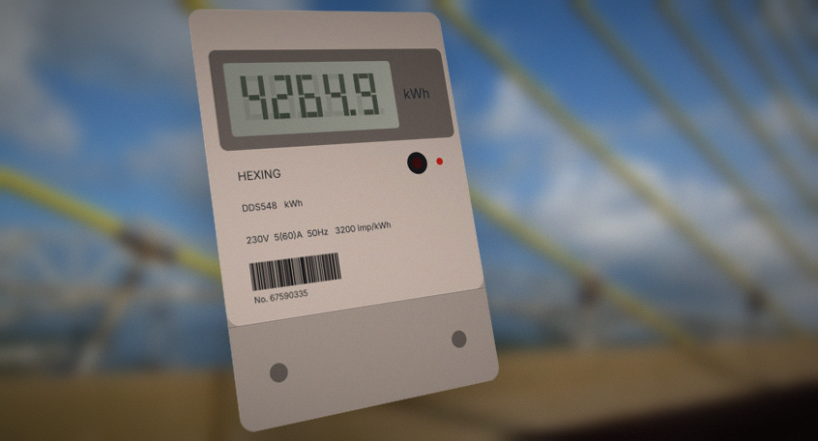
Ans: kWh 4264.9
